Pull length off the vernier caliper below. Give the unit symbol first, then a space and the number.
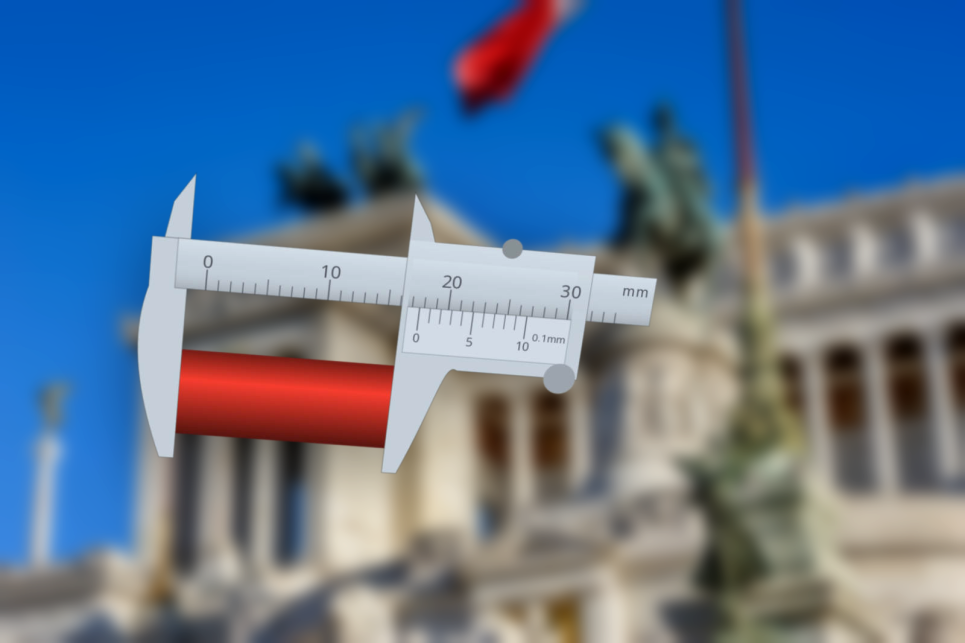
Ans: mm 17.6
